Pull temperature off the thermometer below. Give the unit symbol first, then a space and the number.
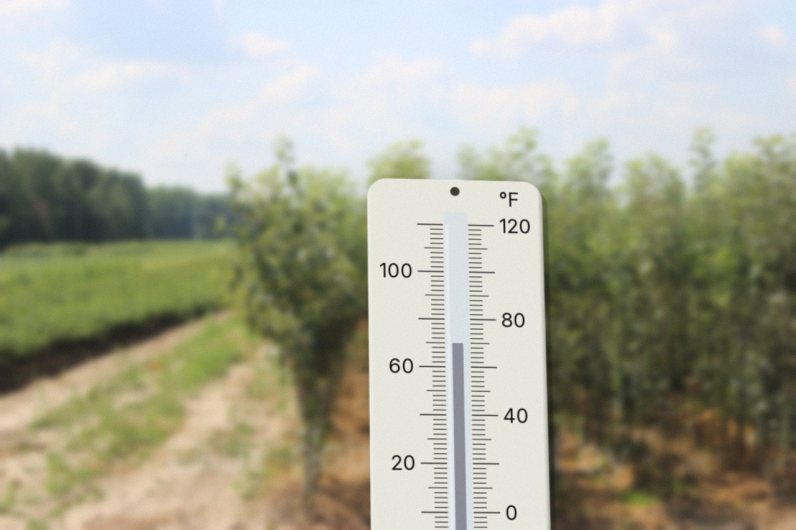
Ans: °F 70
